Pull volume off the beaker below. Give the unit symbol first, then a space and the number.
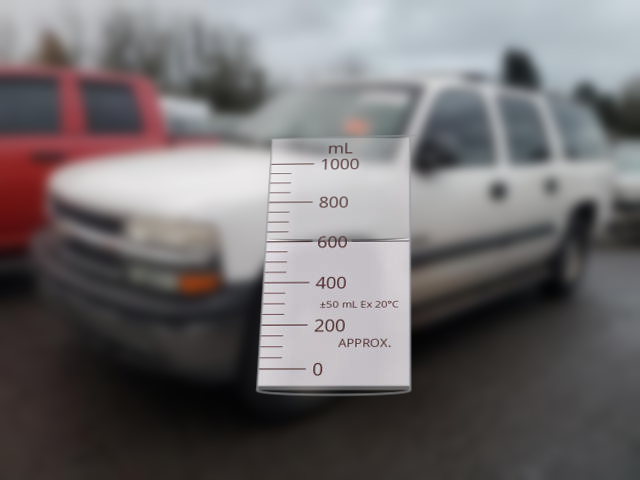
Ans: mL 600
